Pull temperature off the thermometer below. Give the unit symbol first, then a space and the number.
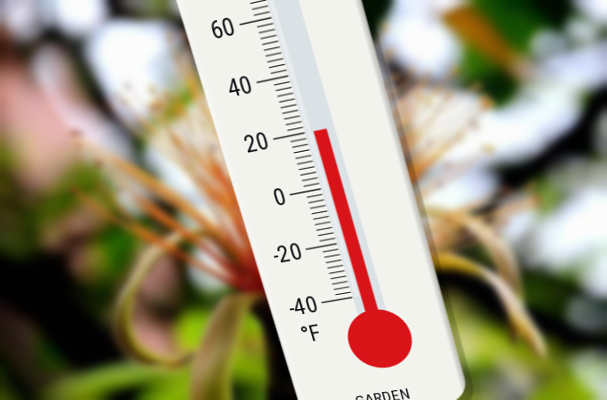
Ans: °F 20
